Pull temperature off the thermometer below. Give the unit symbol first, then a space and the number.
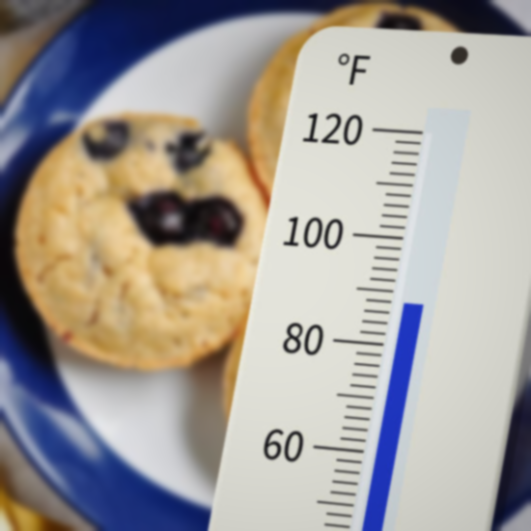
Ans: °F 88
